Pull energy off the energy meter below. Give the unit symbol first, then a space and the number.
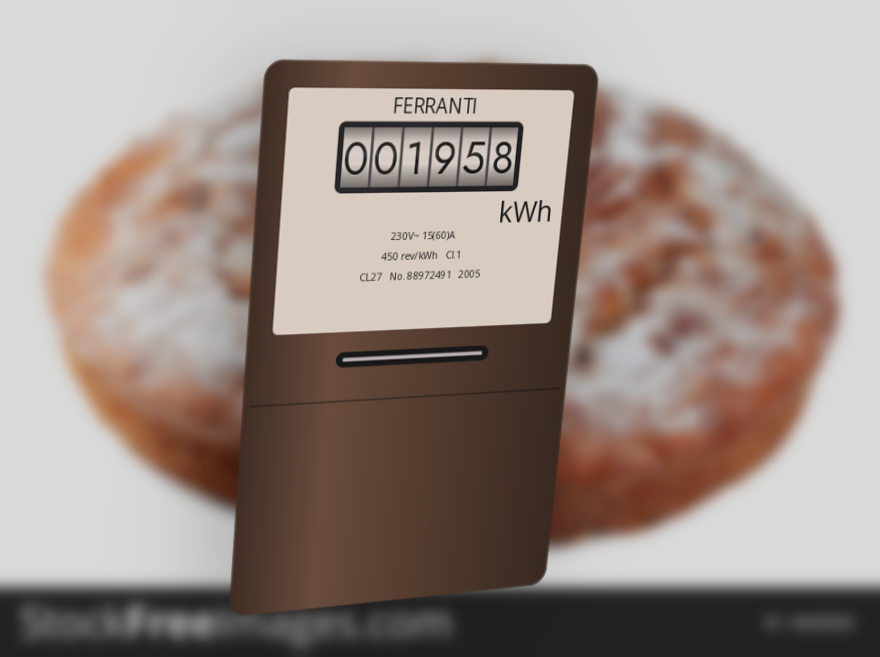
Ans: kWh 1958
